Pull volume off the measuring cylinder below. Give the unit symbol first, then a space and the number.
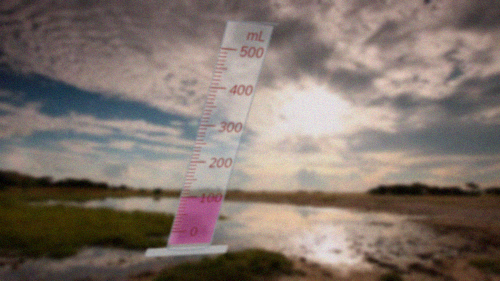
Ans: mL 100
